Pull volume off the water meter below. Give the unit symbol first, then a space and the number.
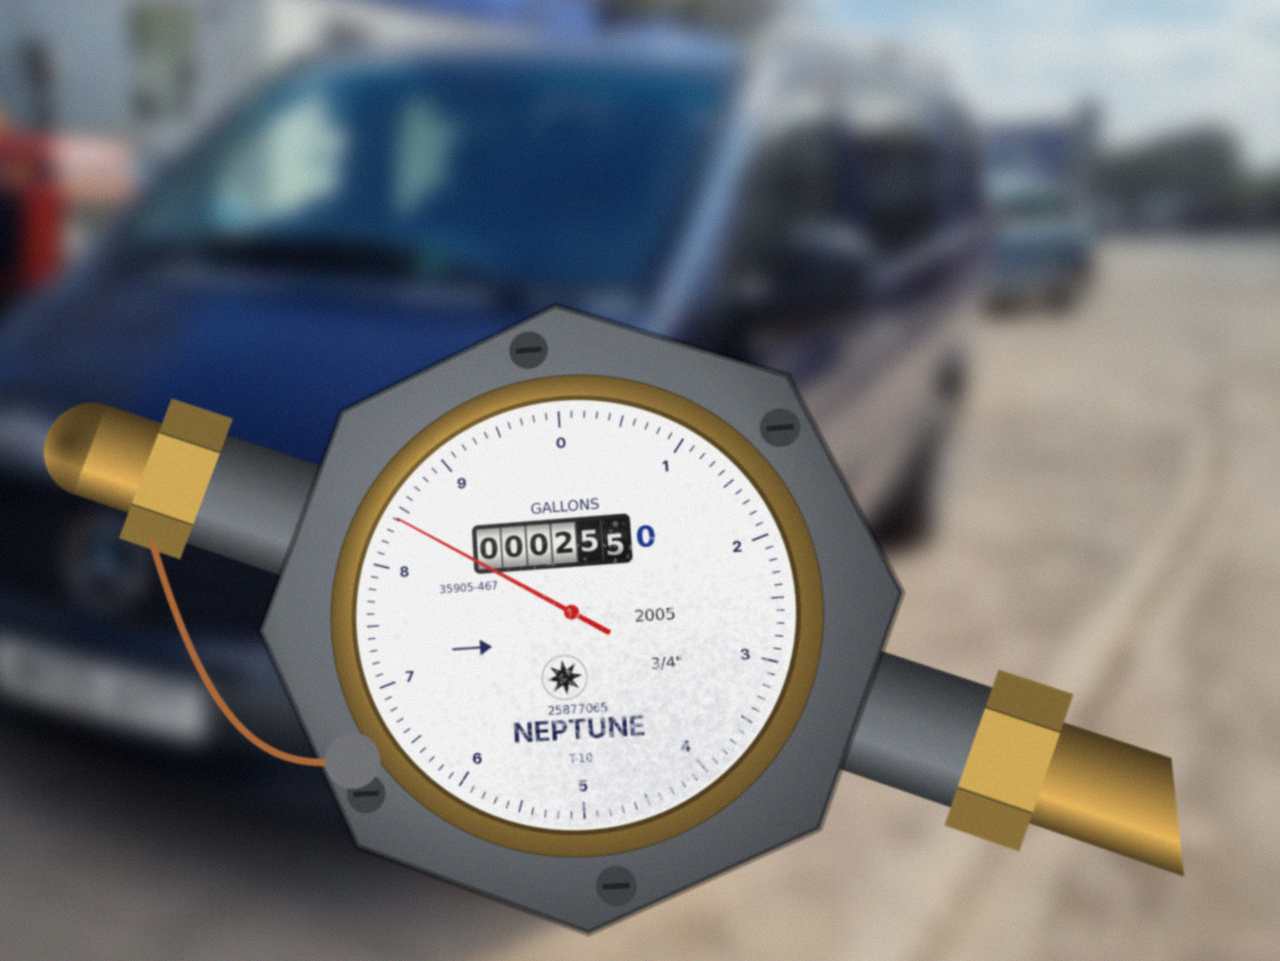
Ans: gal 2548.4
